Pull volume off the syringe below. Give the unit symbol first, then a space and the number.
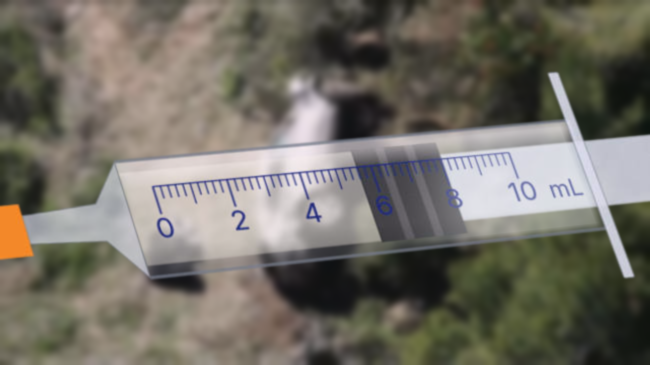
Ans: mL 5.6
